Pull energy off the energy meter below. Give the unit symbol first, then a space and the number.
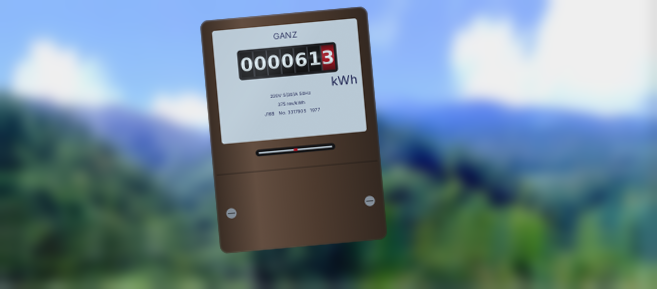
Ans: kWh 61.3
